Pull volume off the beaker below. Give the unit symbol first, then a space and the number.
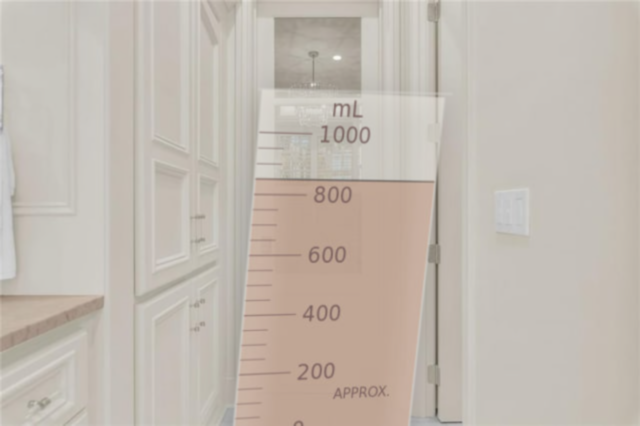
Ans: mL 850
